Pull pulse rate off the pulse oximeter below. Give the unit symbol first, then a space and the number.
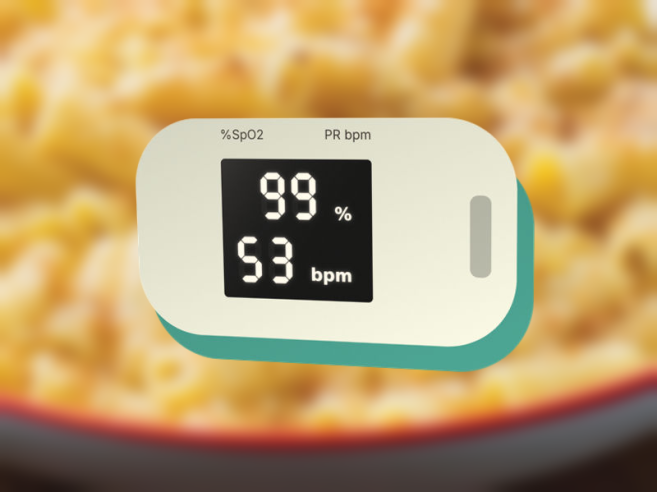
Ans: bpm 53
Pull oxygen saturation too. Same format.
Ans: % 99
